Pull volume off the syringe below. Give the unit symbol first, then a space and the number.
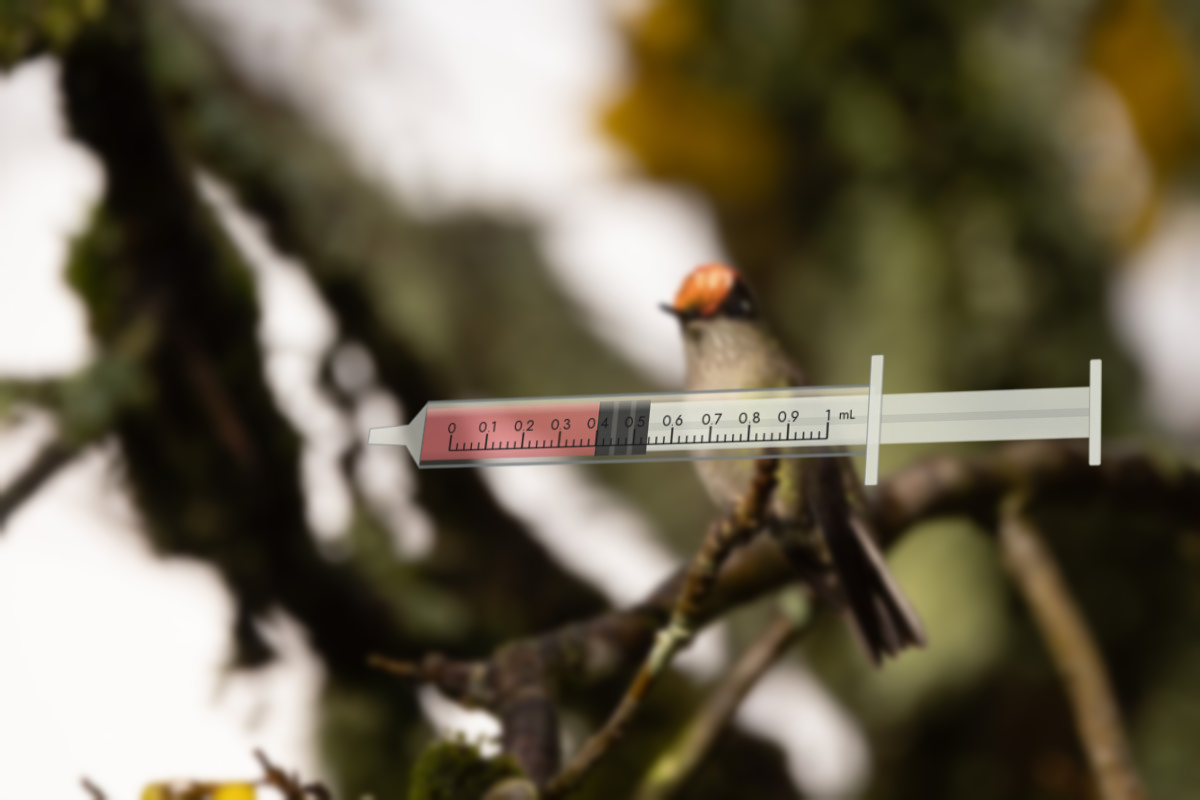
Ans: mL 0.4
